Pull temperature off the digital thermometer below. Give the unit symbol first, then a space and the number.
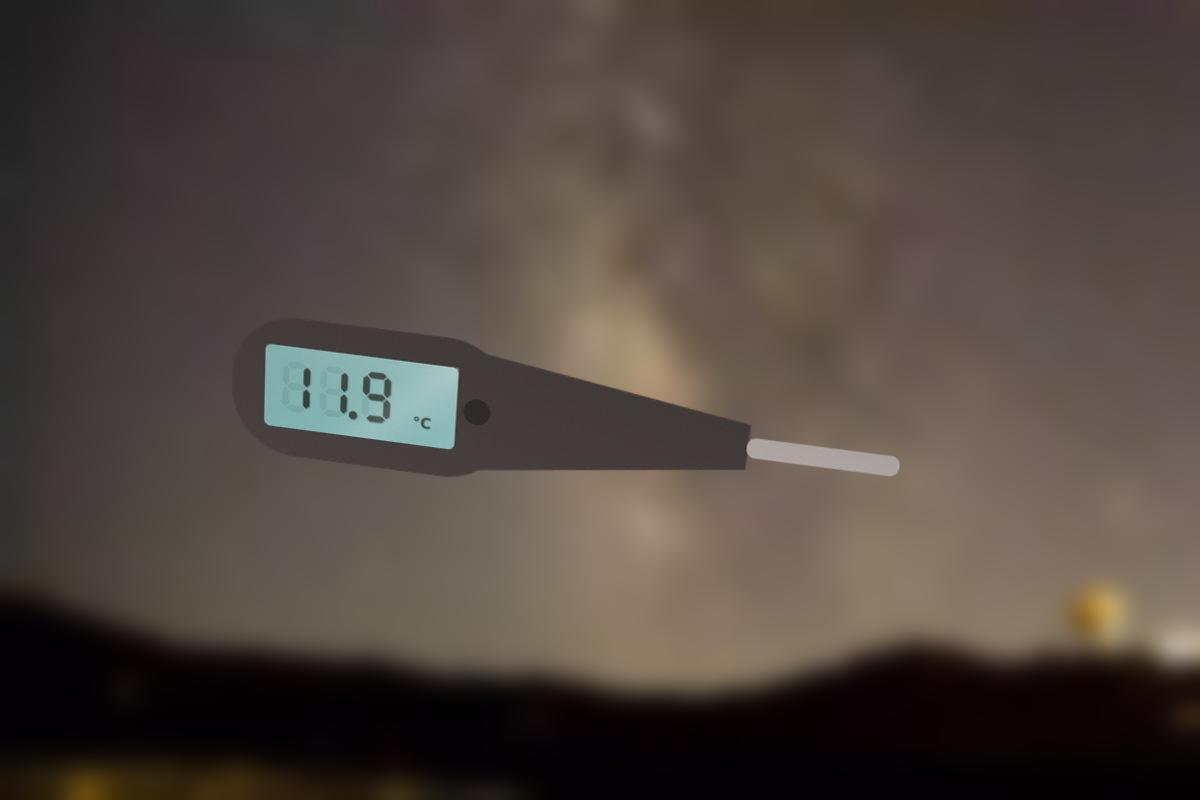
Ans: °C 11.9
